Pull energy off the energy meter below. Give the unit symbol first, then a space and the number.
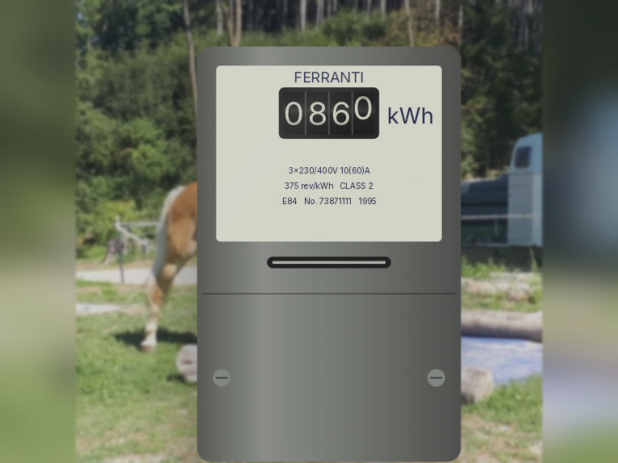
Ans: kWh 860
